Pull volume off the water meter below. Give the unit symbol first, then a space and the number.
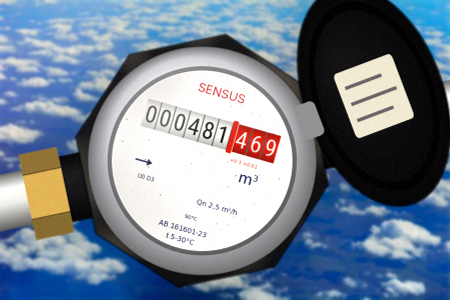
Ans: m³ 481.469
